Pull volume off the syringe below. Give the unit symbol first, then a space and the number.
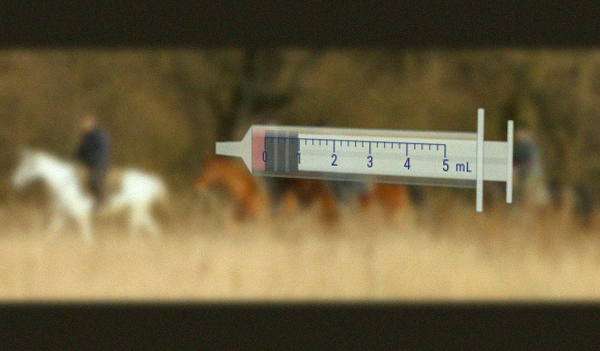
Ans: mL 0
